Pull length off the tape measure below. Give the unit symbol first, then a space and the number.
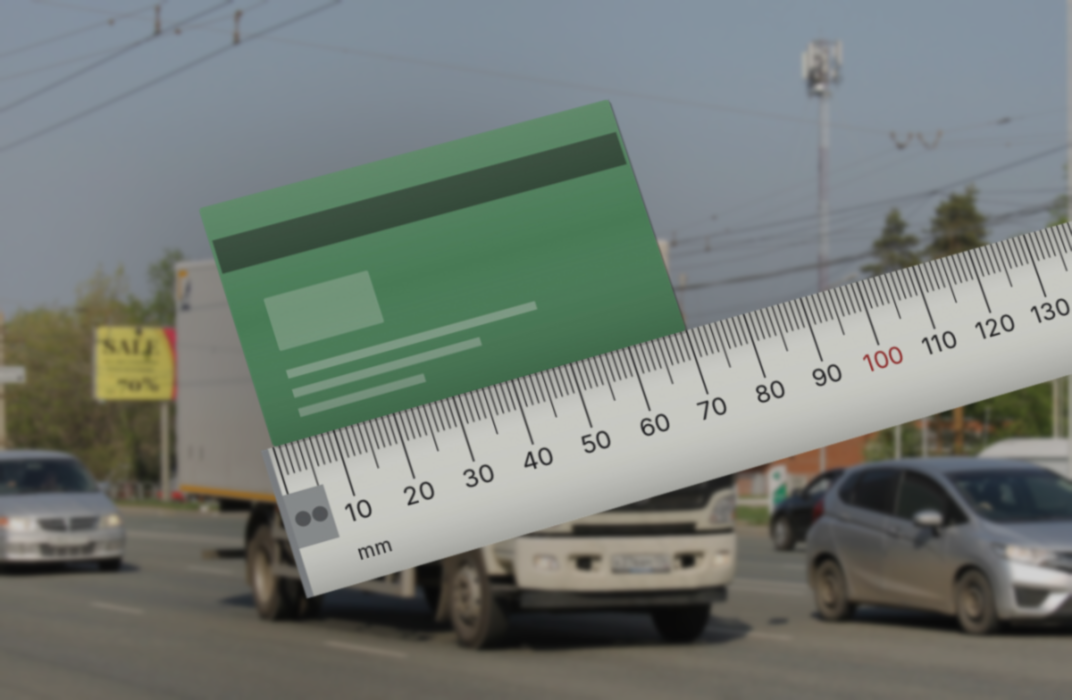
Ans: mm 70
